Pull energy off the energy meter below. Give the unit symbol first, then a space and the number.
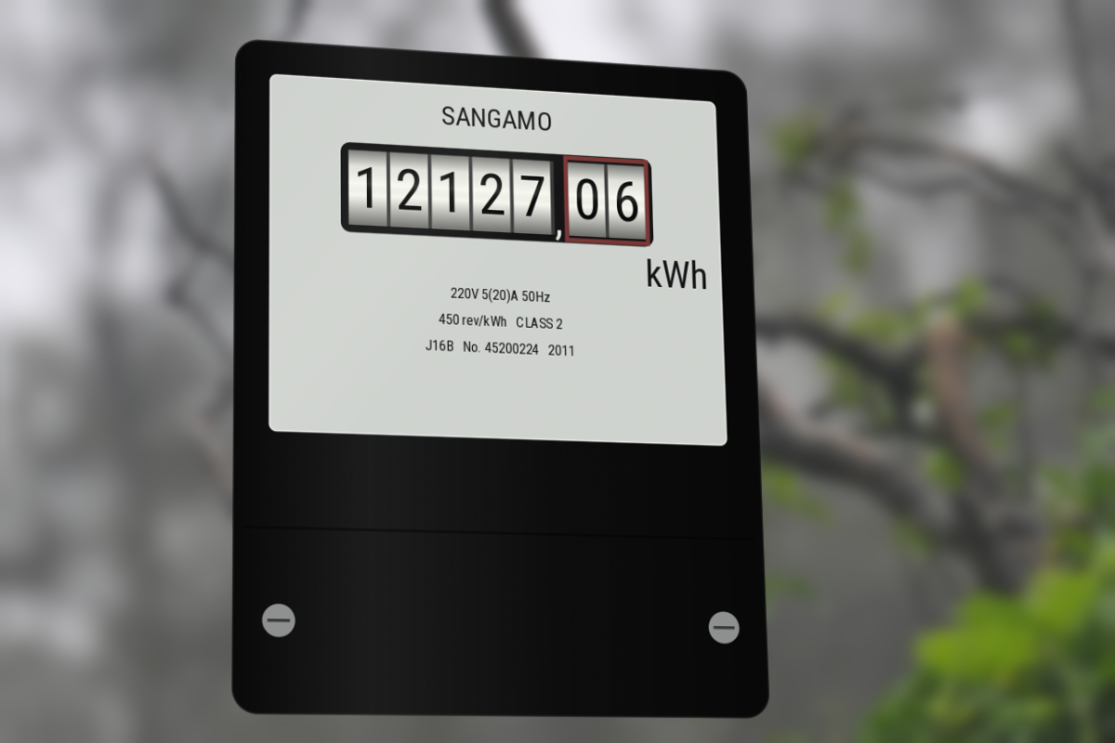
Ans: kWh 12127.06
